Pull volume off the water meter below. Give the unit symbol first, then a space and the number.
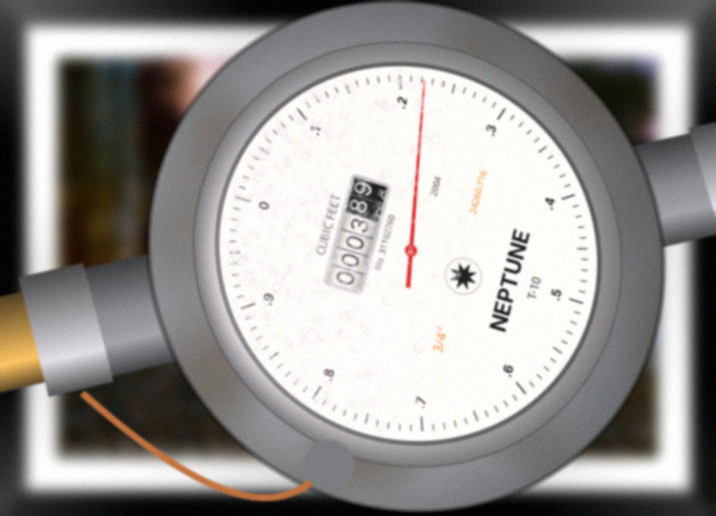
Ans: ft³ 389.22
